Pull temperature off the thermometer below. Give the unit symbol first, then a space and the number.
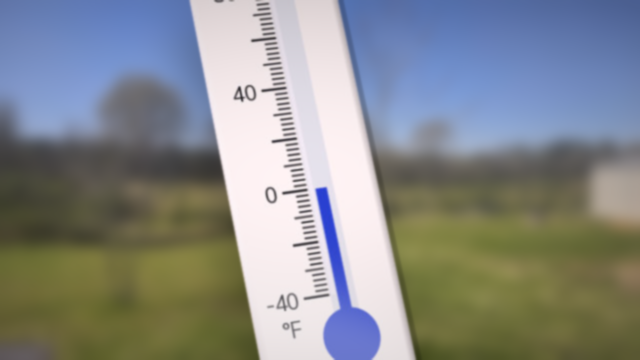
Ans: °F 0
